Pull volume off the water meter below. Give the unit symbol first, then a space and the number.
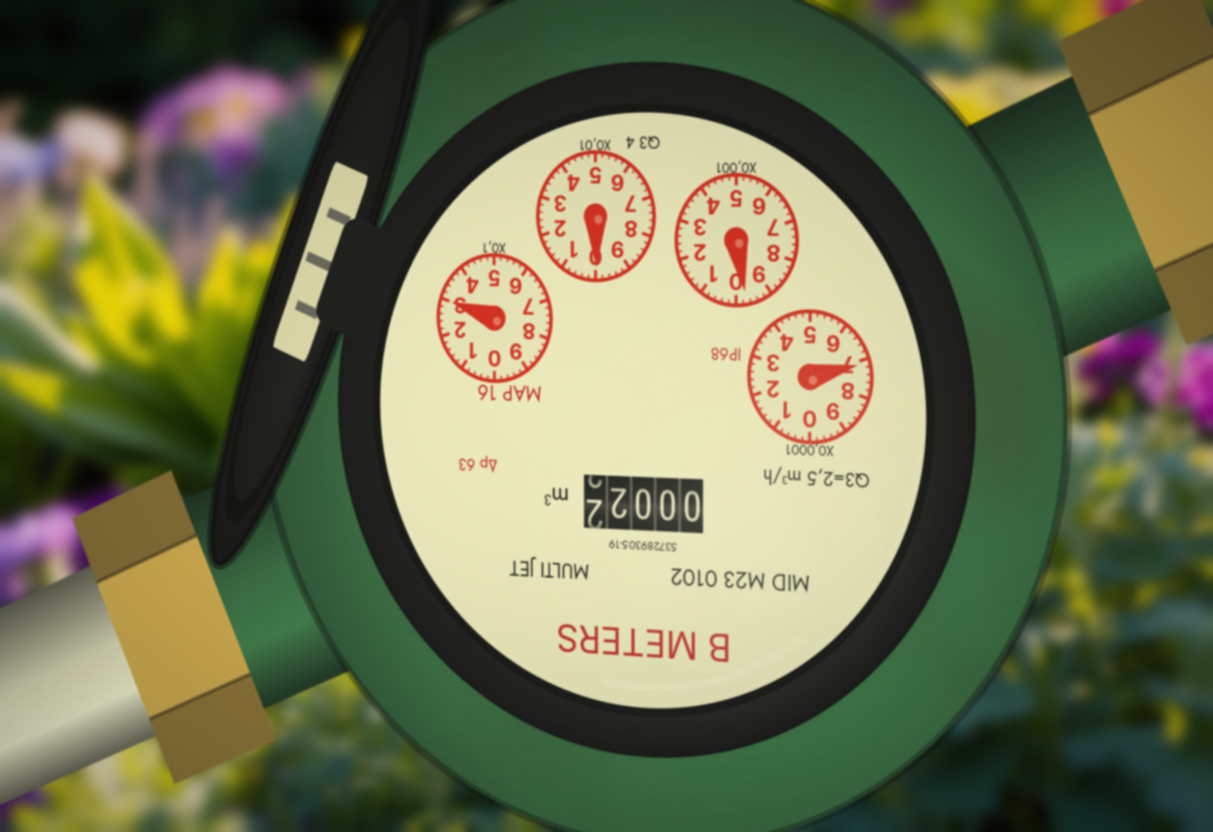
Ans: m³ 22.2997
